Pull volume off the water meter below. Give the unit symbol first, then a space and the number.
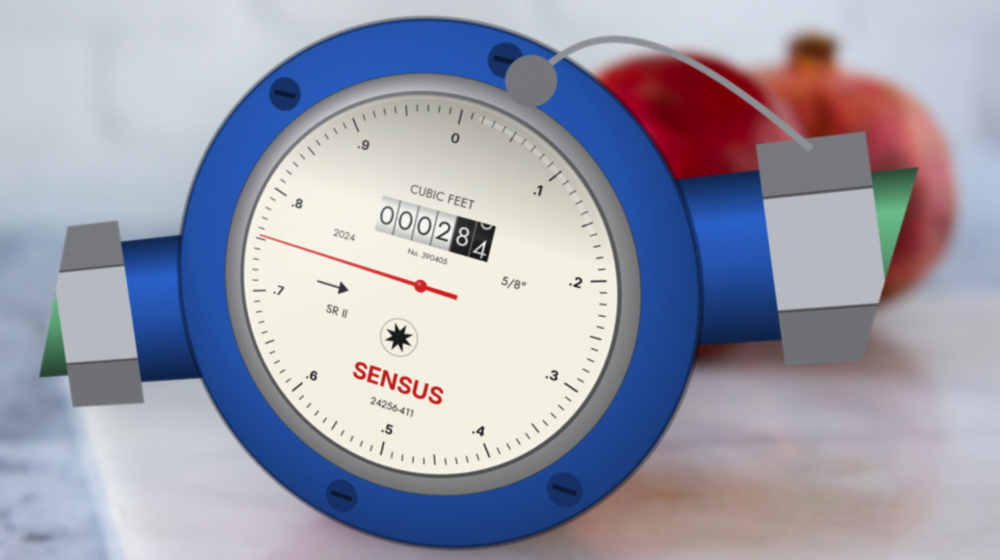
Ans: ft³ 283.75
